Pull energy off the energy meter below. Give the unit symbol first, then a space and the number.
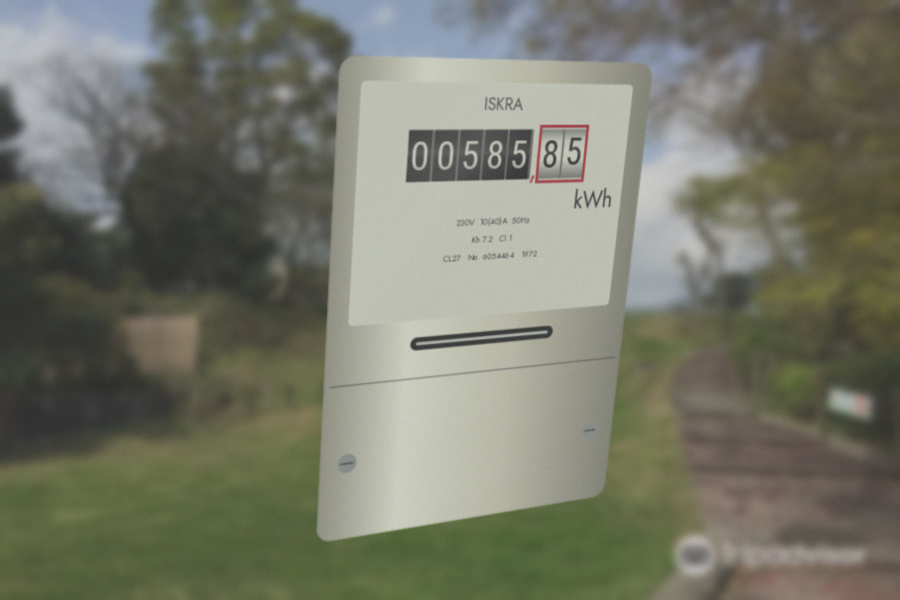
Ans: kWh 585.85
